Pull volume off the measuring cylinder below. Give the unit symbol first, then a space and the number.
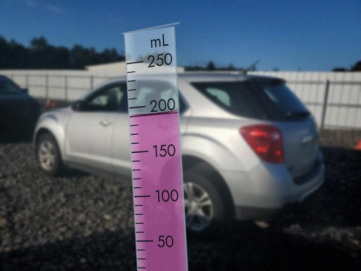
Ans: mL 190
